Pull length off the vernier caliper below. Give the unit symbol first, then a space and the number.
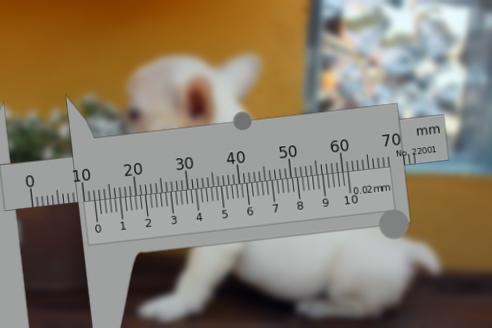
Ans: mm 12.0
